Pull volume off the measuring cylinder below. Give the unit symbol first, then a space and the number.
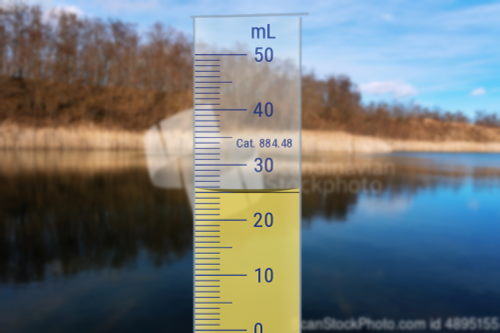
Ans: mL 25
